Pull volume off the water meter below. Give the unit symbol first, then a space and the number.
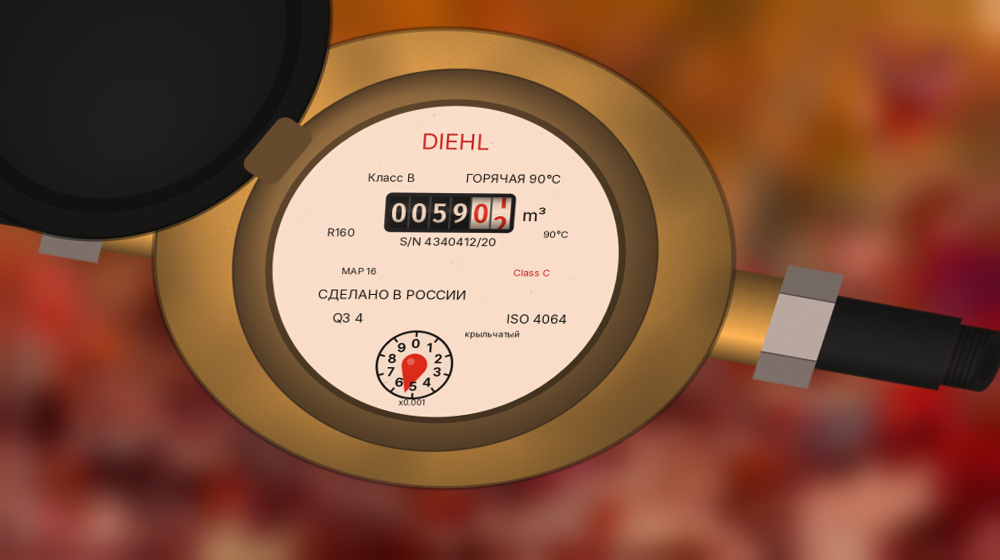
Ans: m³ 59.015
